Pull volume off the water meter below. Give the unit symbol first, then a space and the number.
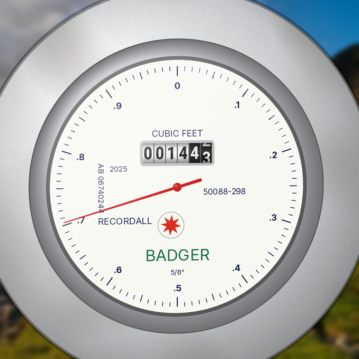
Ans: ft³ 1442.70
